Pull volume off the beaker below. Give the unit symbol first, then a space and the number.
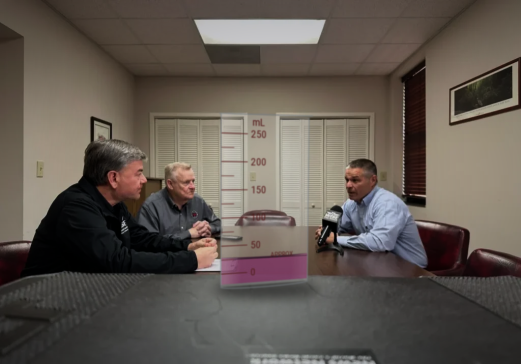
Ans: mL 25
